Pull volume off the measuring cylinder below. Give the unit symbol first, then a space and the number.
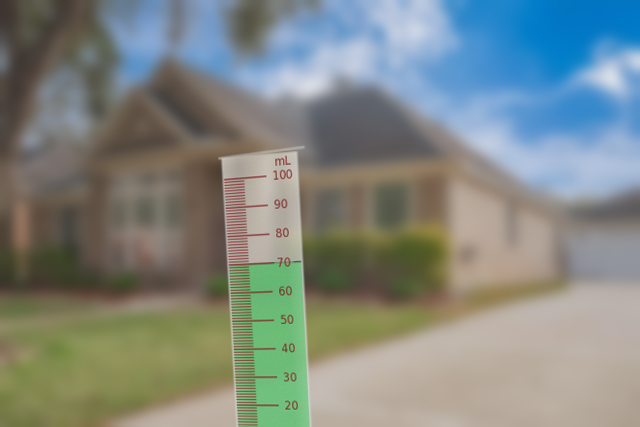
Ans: mL 70
